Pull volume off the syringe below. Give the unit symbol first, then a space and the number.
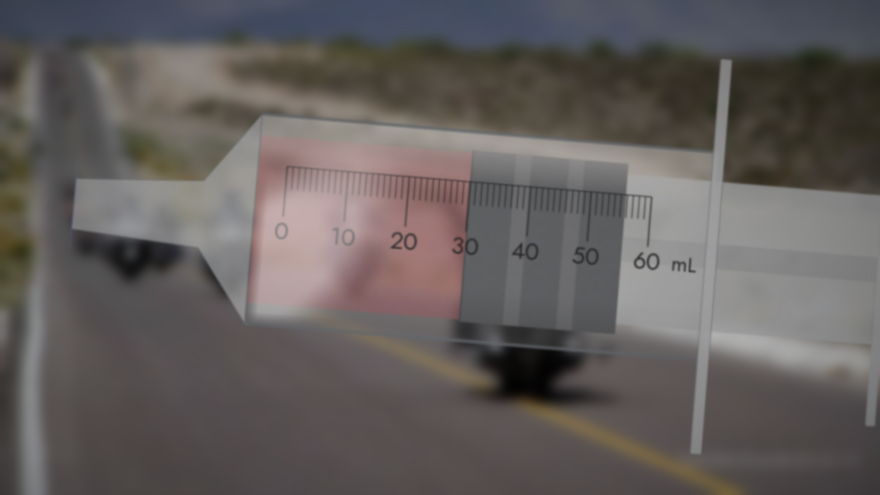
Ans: mL 30
